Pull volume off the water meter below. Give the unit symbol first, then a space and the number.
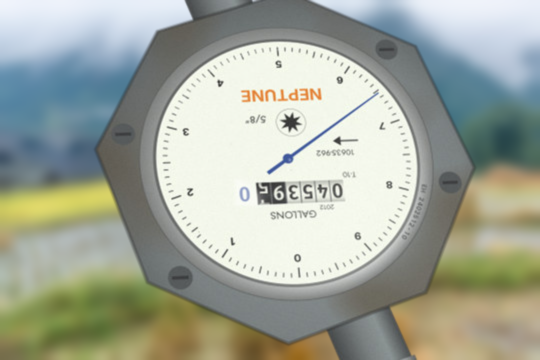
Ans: gal 453946.5
